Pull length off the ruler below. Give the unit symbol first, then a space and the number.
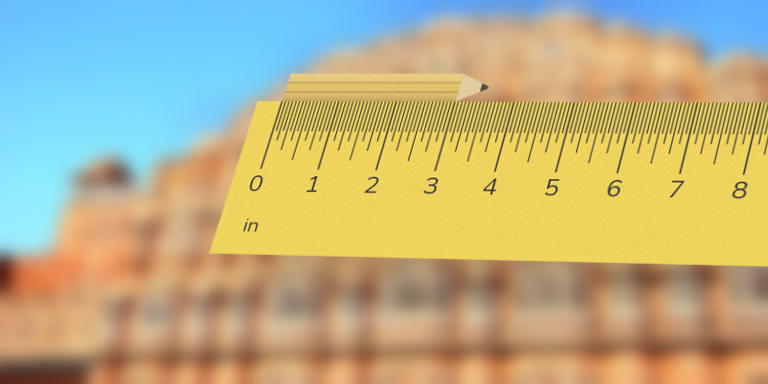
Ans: in 3.5
